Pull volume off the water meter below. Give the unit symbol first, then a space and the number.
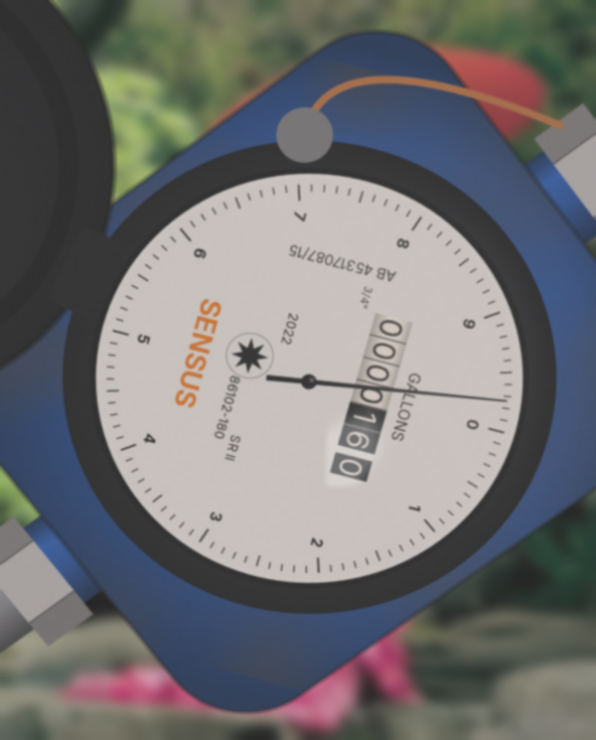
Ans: gal 159.7
